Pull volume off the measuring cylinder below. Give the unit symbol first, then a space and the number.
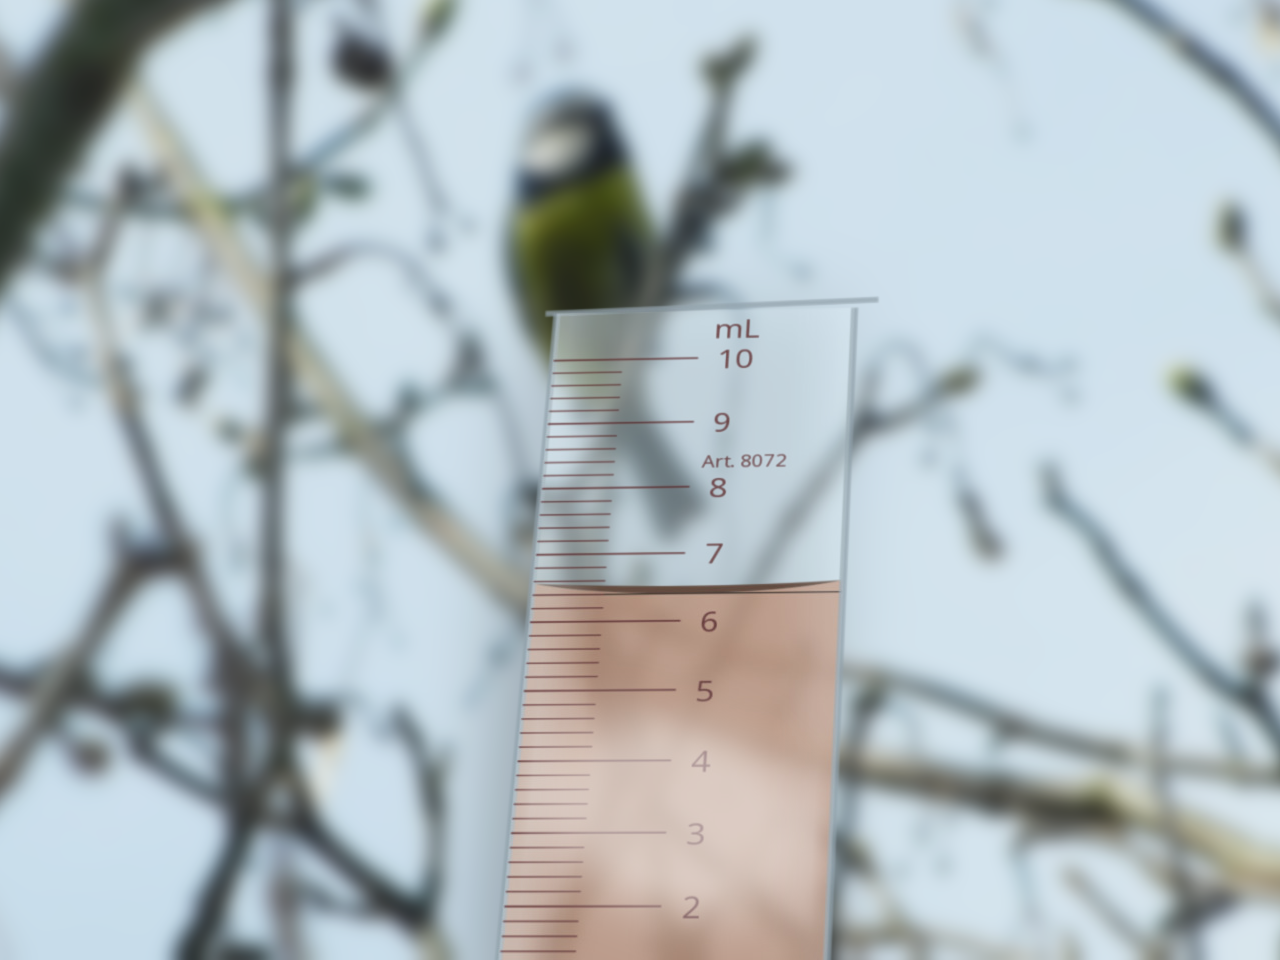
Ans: mL 6.4
